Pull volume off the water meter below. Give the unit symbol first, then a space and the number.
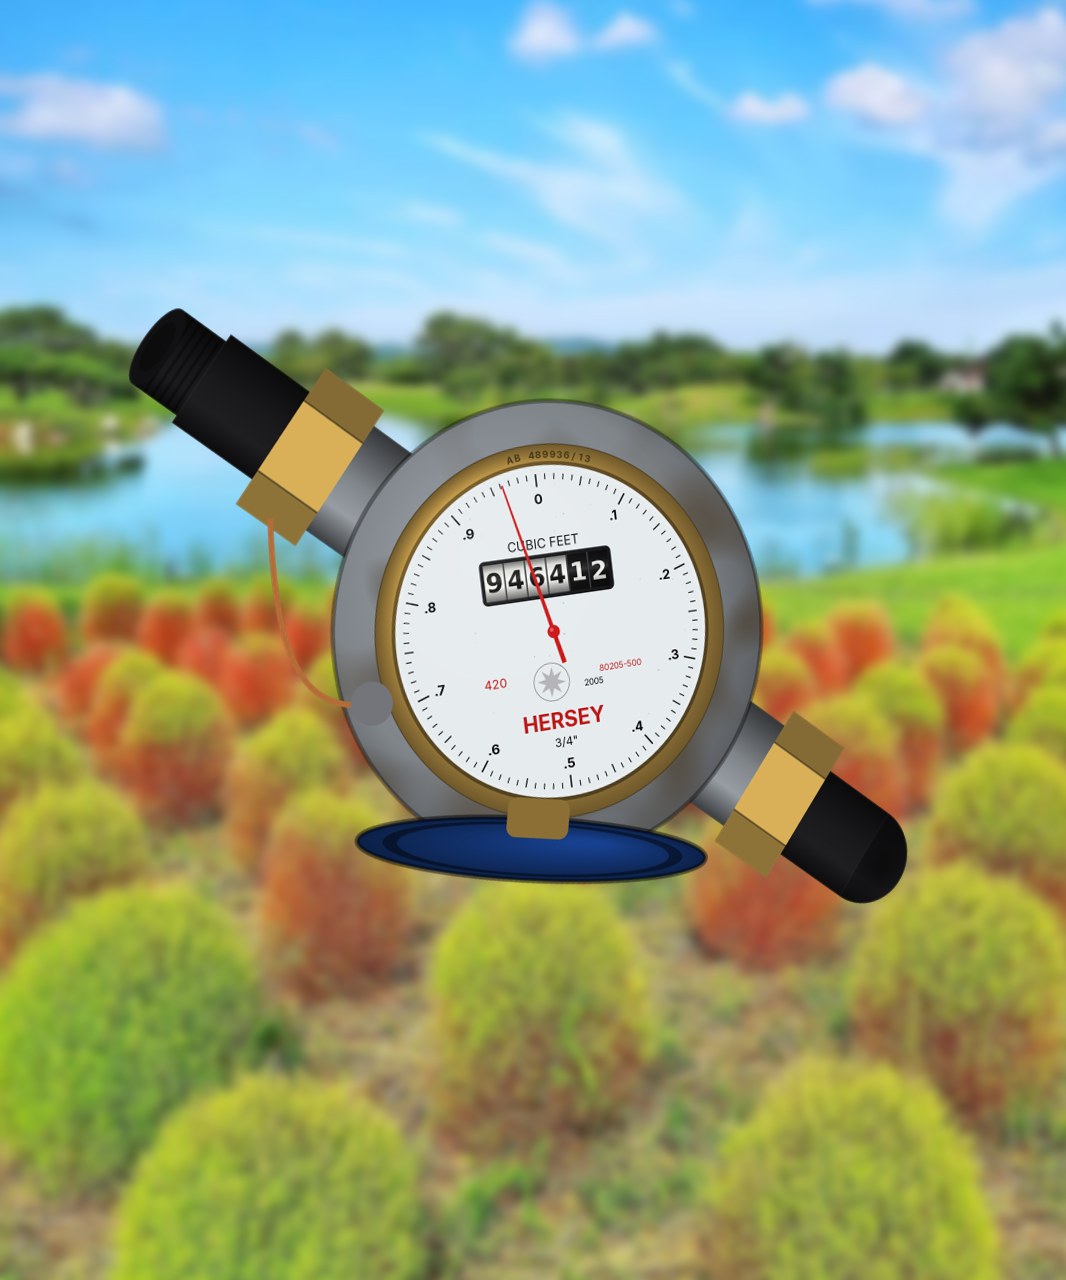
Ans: ft³ 946411.96
